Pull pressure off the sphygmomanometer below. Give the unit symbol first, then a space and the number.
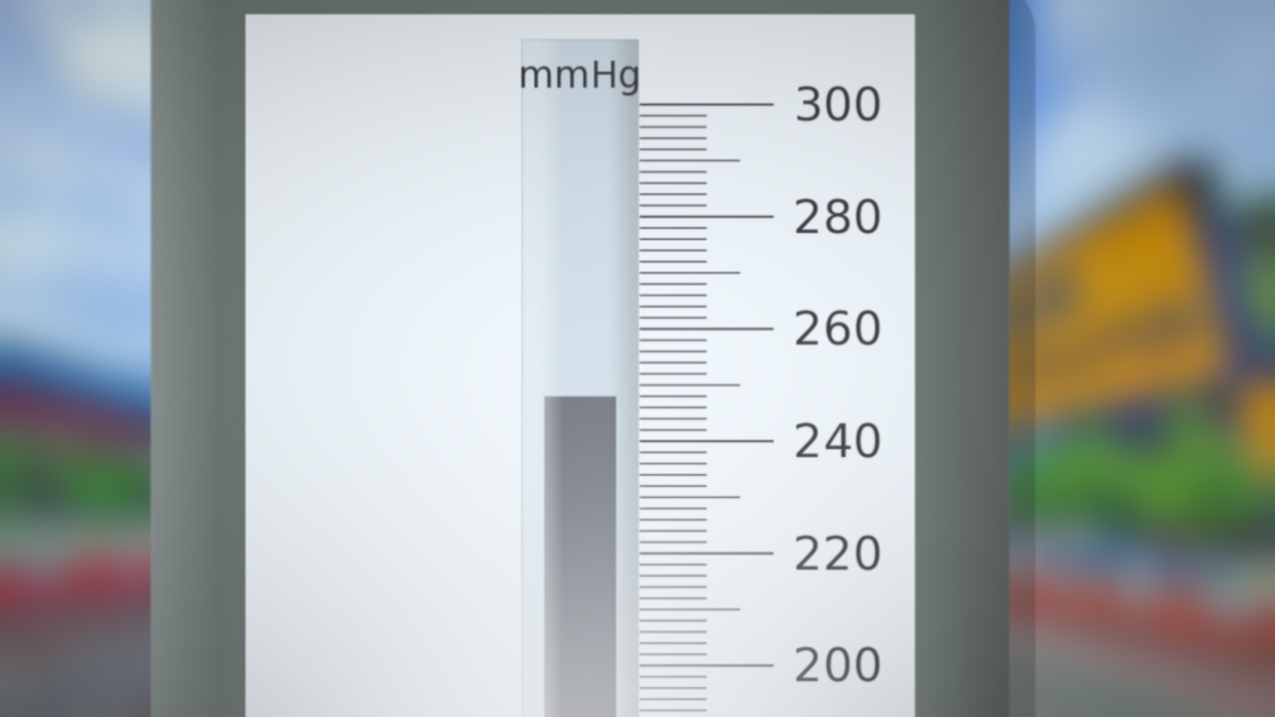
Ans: mmHg 248
